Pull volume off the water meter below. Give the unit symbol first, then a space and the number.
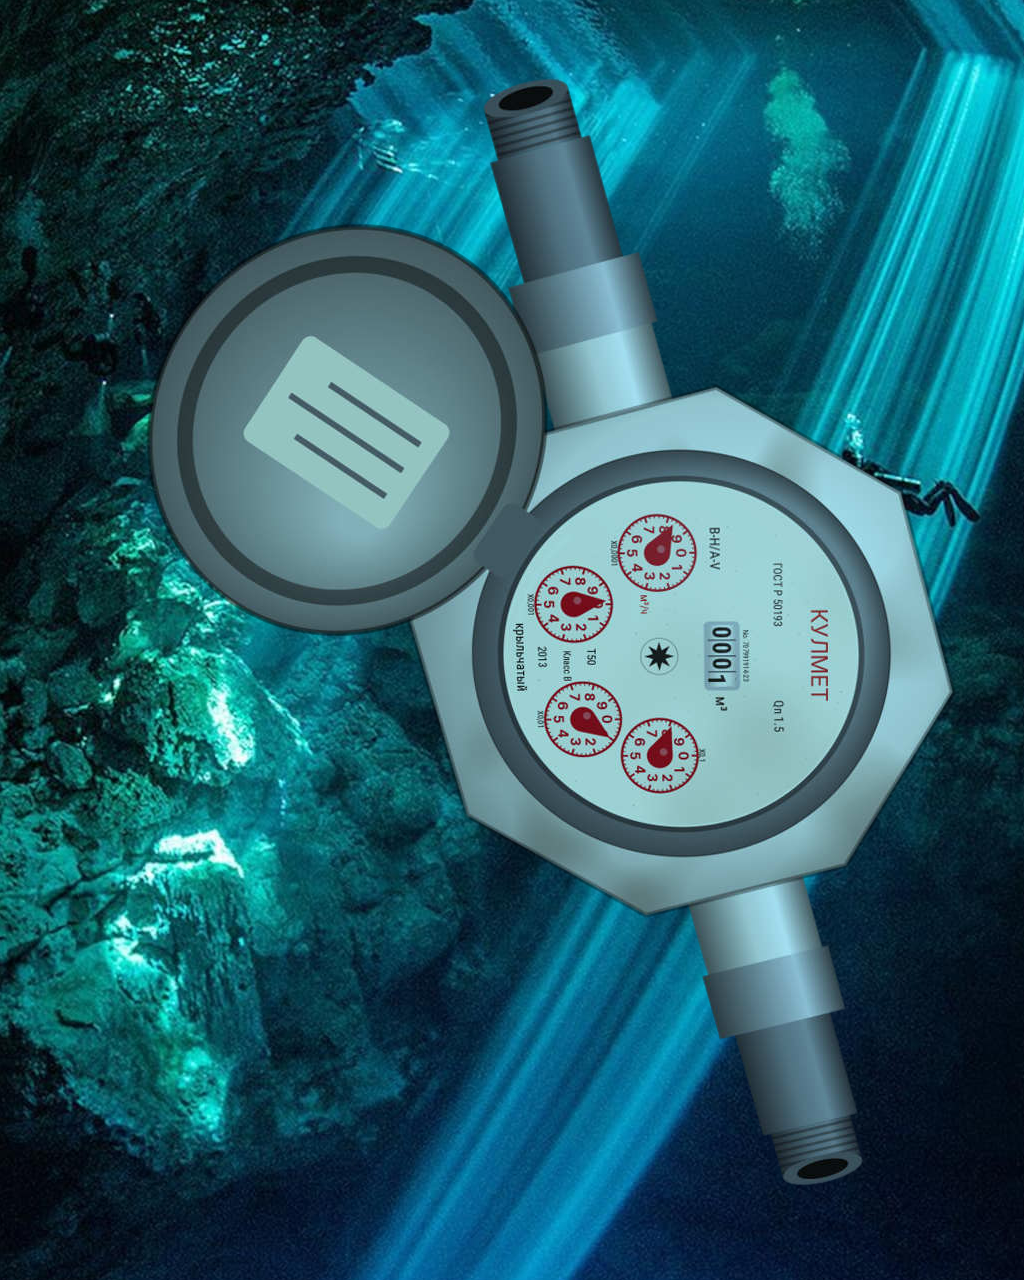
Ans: m³ 0.8098
